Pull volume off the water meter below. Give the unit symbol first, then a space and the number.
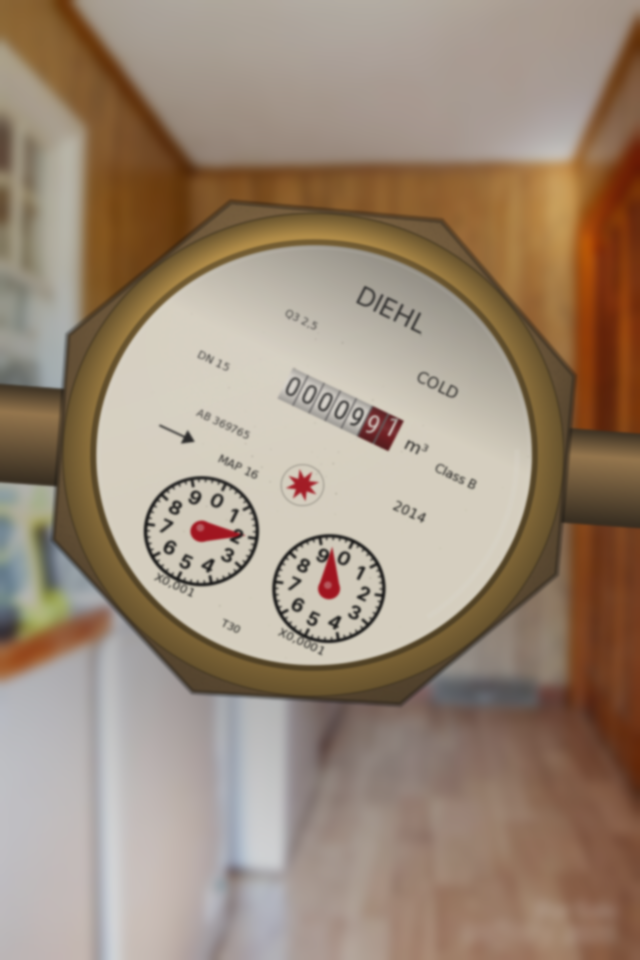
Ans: m³ 9.9119
